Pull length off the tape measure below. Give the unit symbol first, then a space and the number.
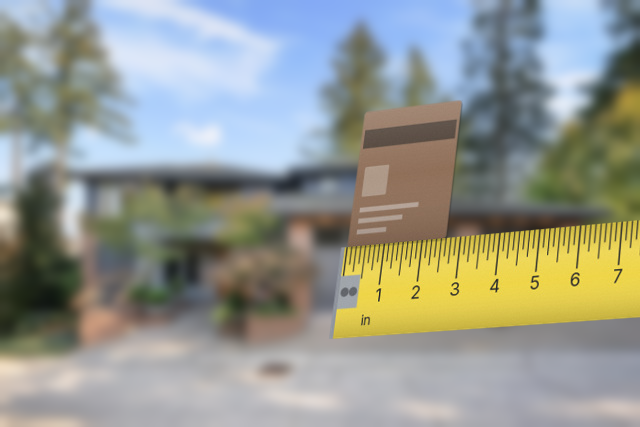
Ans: in 2.625
